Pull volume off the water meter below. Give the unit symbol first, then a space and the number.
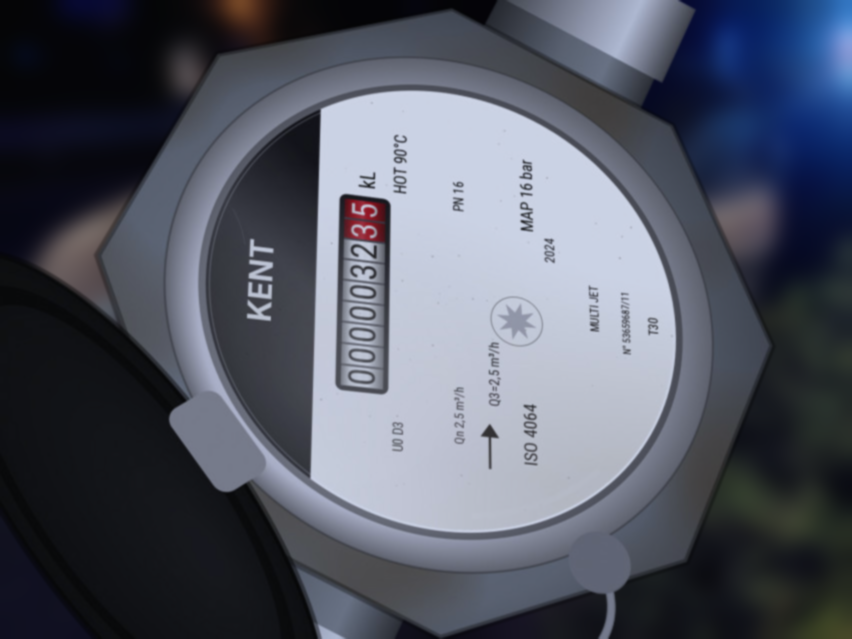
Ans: kL 32.35
